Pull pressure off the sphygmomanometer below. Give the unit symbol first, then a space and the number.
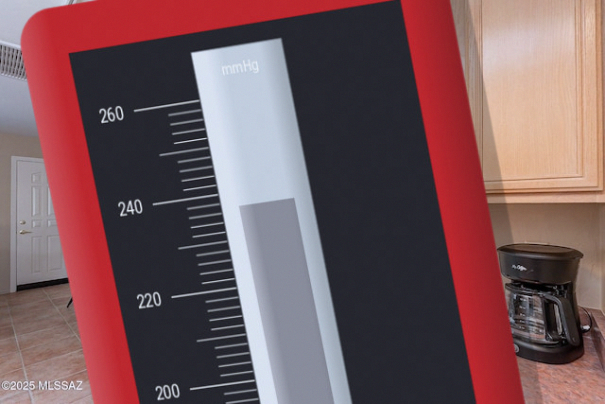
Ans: mmHg 237
